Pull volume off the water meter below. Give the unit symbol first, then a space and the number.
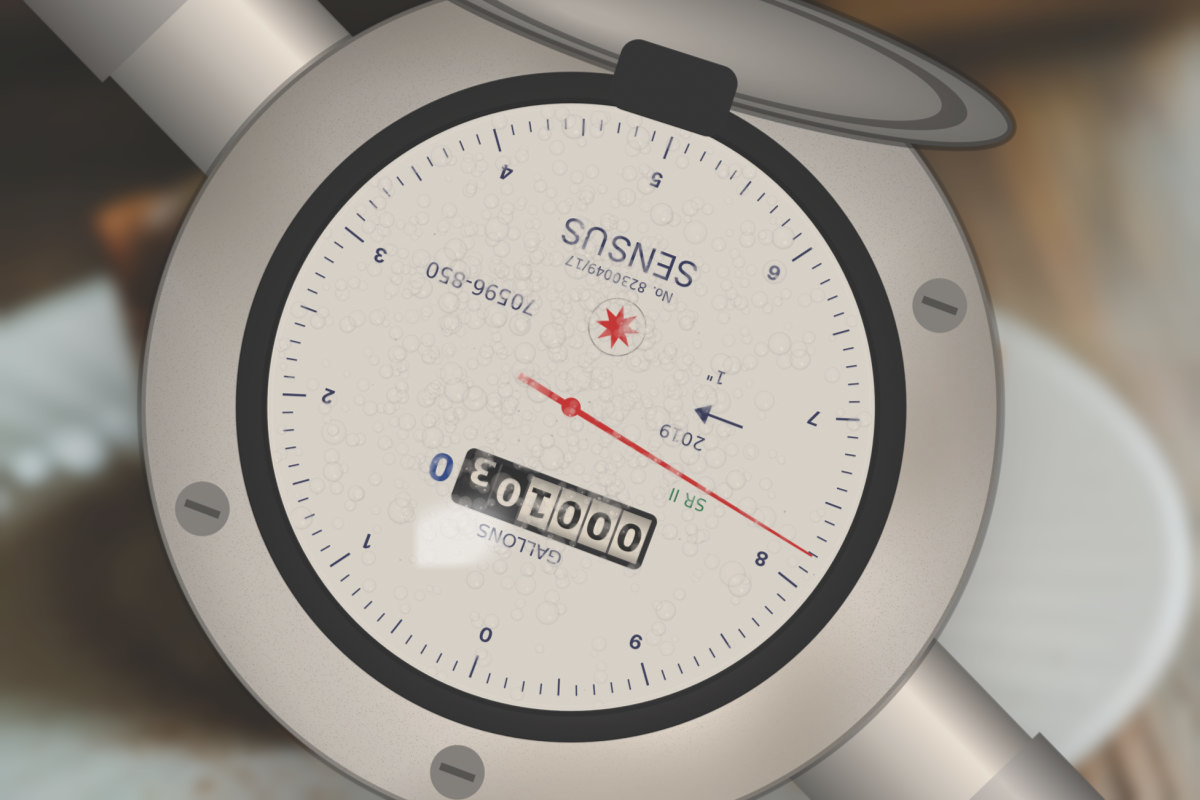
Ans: gal 1027.8
